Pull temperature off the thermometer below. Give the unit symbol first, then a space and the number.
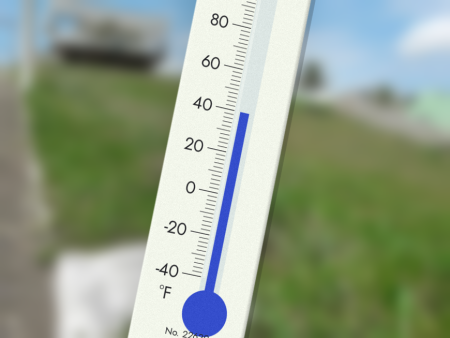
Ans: °F 40
